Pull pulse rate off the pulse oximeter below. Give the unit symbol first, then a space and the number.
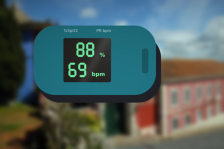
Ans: bpm 69
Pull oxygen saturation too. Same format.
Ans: % 88
